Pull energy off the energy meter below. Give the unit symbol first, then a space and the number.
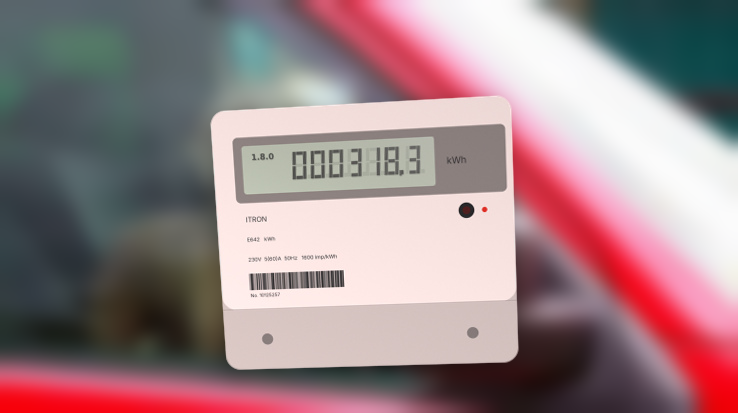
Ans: kWh 318.3
